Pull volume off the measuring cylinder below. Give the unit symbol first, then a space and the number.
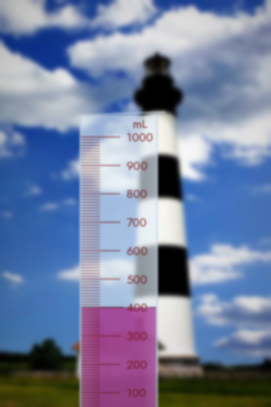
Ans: mL 400
